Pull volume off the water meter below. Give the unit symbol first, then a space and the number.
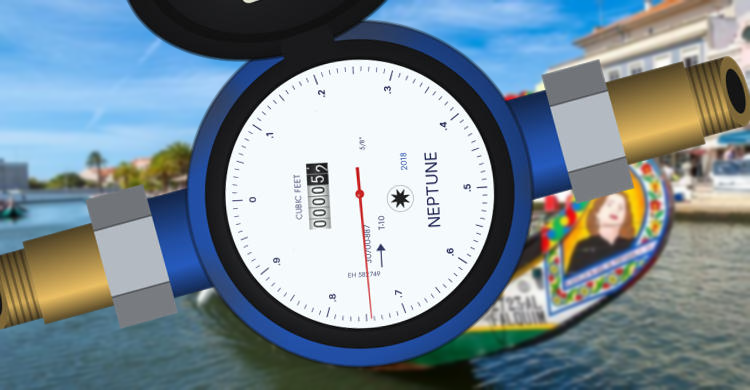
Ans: ft³ 51.74
